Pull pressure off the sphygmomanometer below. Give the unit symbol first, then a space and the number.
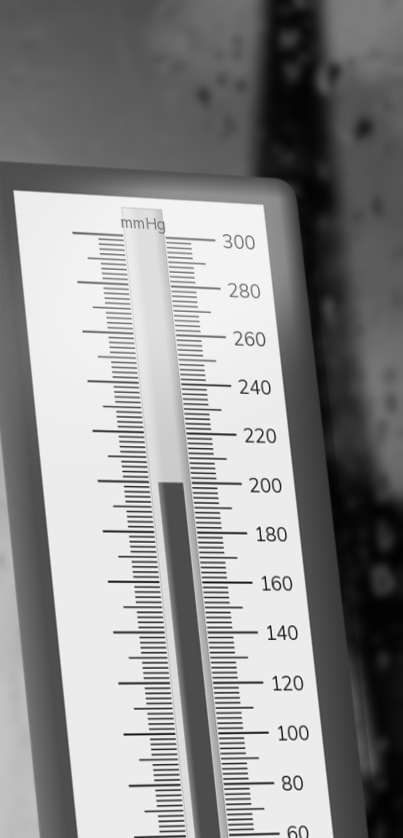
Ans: mmHg 200
